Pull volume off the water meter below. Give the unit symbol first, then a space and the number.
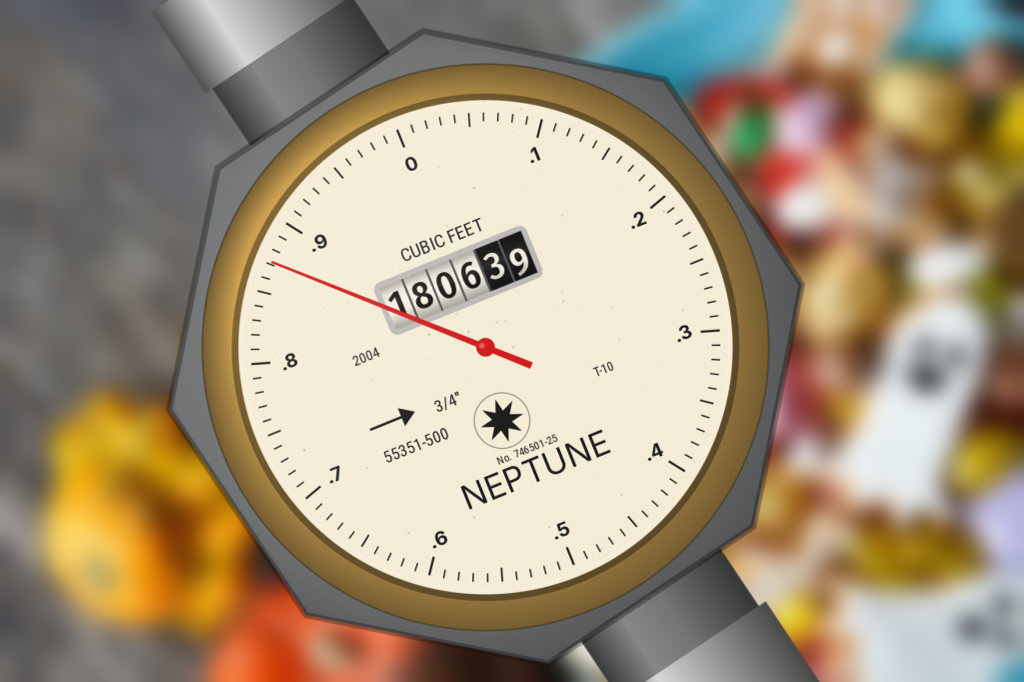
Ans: ft³ 180638.87
